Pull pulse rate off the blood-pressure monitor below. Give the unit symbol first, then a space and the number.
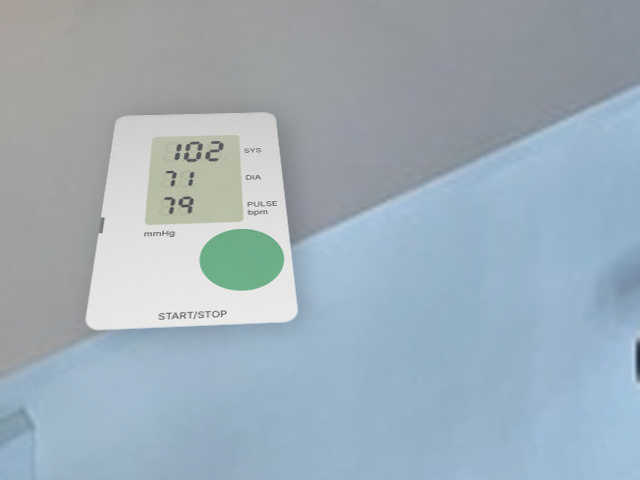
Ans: bpm 79
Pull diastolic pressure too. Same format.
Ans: mmHg 71
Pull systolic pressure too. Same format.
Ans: mmHg 102
